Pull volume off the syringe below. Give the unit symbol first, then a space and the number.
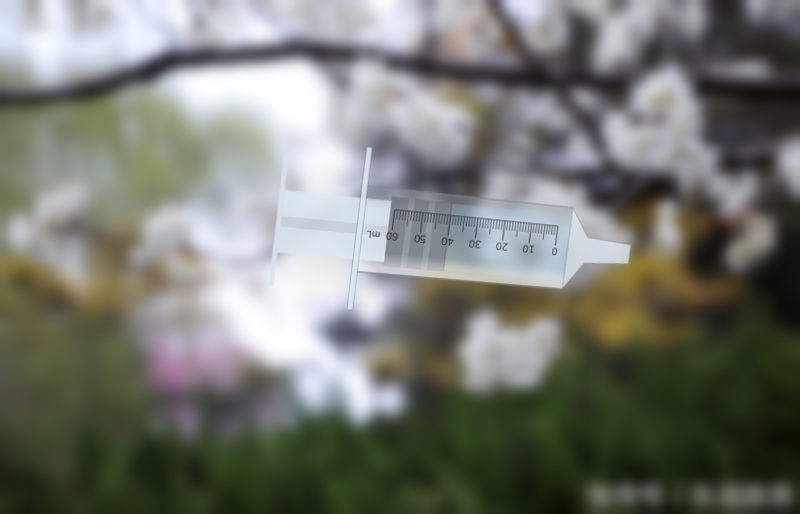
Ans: mL 40
